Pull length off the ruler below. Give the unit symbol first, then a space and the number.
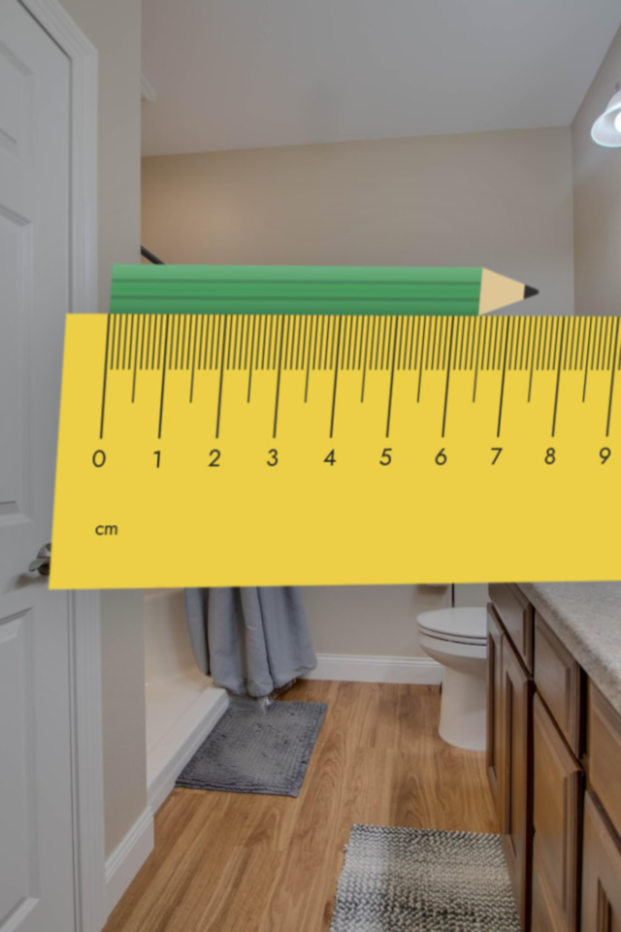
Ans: cm 7.5
